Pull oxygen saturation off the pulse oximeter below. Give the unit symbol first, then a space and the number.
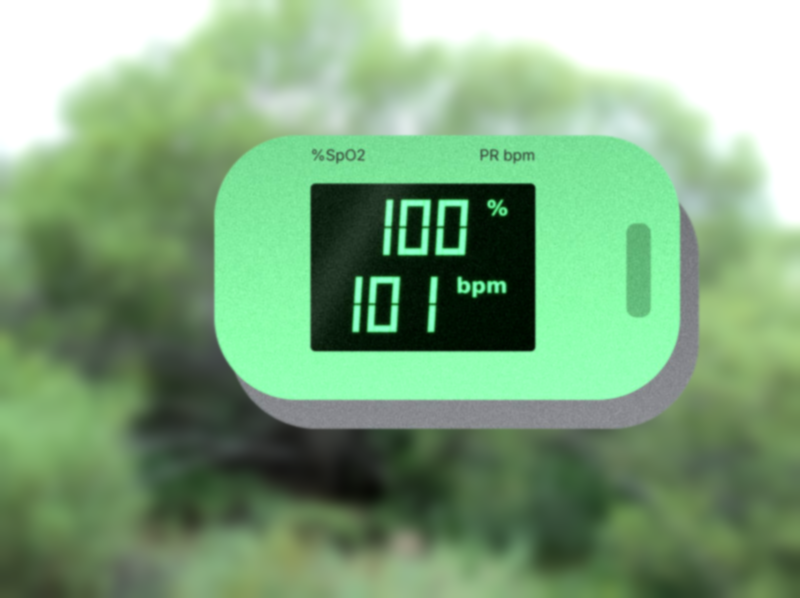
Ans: % 100
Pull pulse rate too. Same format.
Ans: bpm 101
